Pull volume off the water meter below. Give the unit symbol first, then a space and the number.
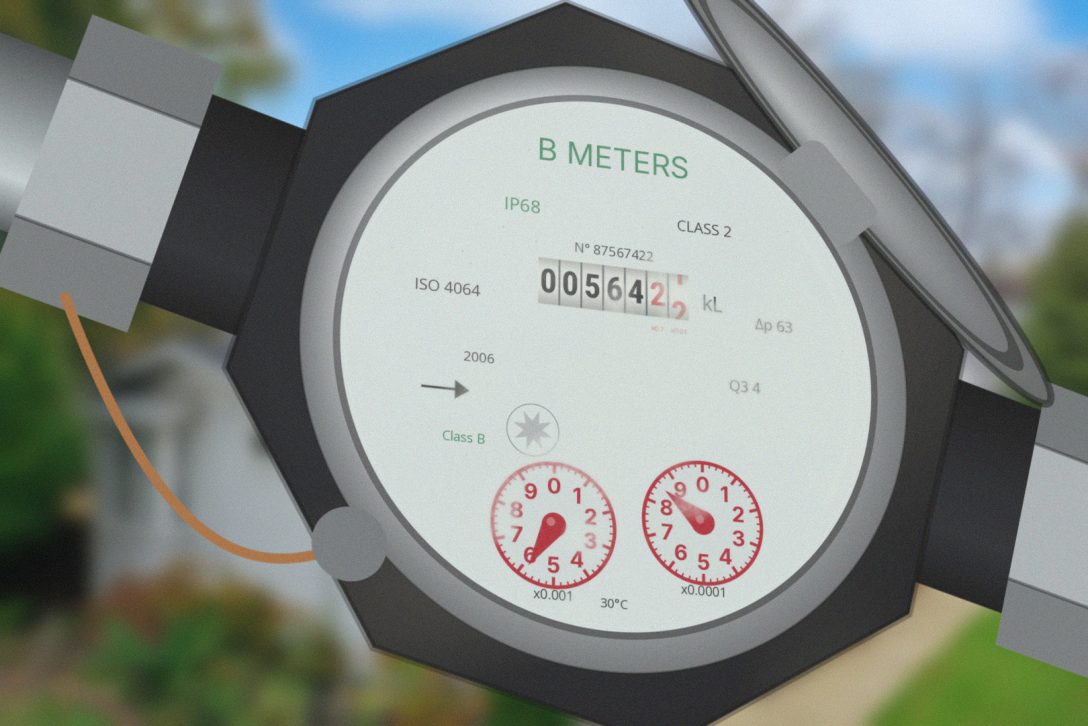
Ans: kL 564.2158
